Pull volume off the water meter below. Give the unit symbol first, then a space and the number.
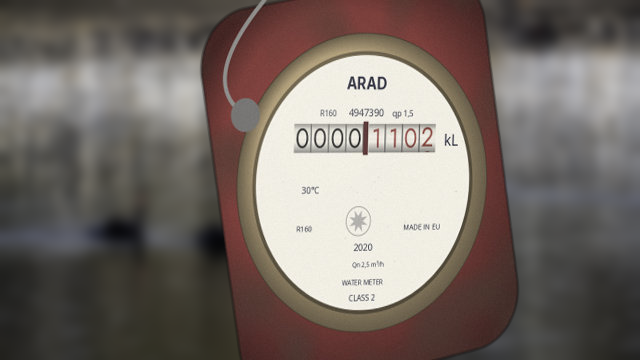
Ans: kL 0.1102
